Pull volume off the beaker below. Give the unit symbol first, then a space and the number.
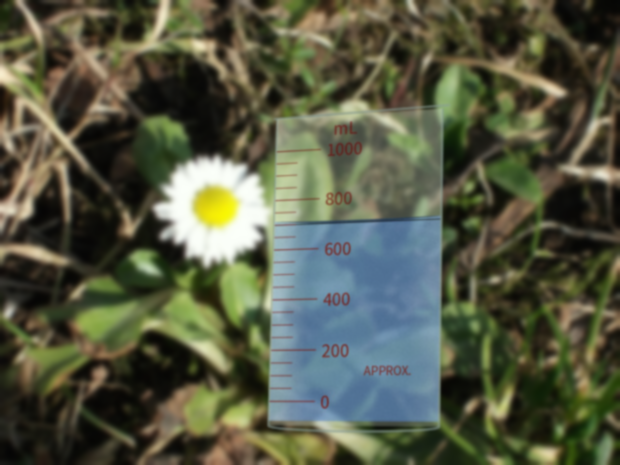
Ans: mL 700
